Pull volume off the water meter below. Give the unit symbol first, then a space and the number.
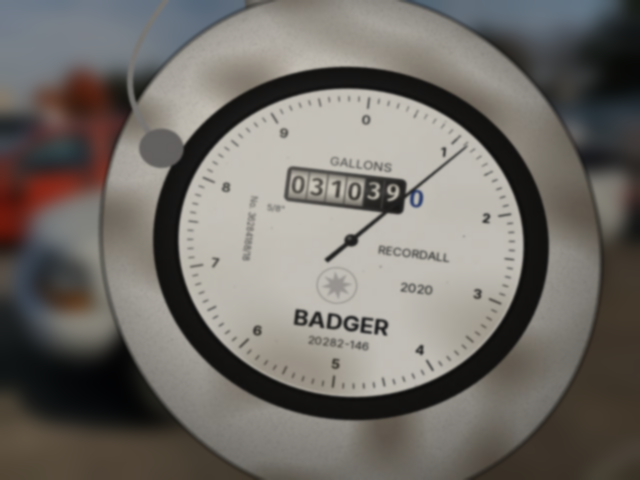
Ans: gal 310391.1
